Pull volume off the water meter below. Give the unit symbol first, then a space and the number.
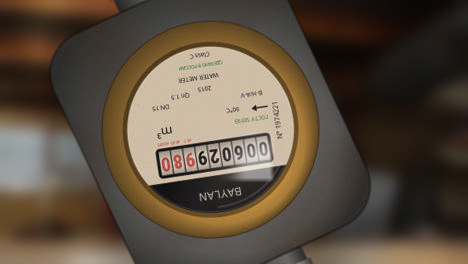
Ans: m³ 6029.980
